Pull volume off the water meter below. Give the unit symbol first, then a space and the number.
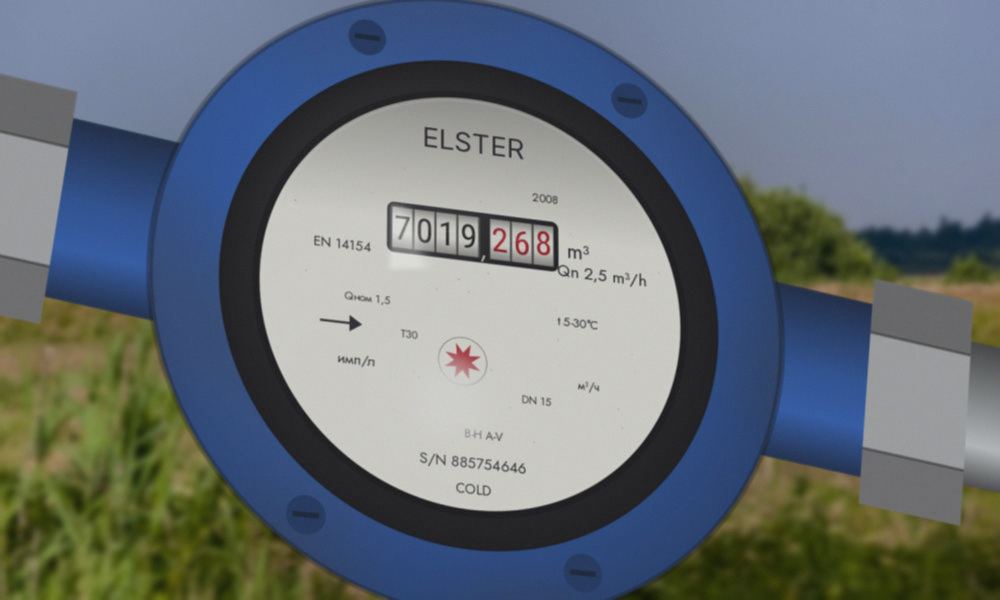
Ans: m³ 7019.268
